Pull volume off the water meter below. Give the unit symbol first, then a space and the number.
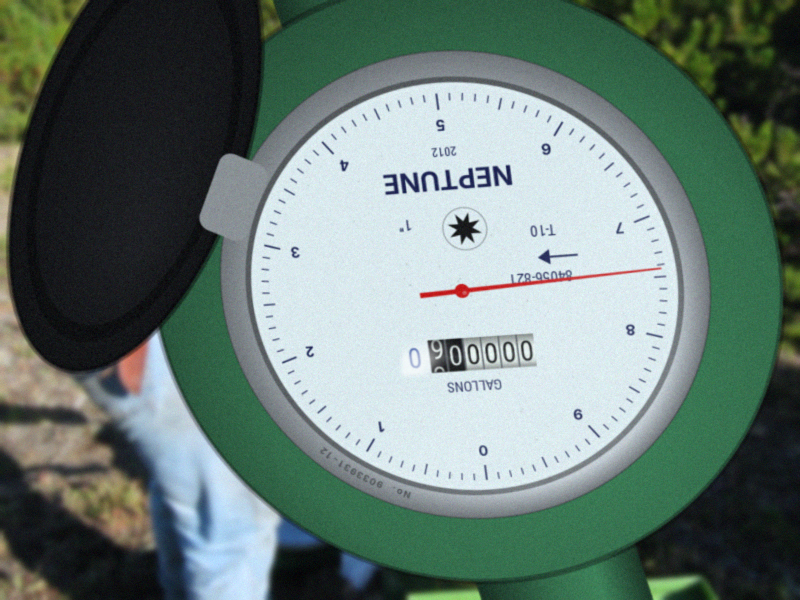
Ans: gal 57.4
